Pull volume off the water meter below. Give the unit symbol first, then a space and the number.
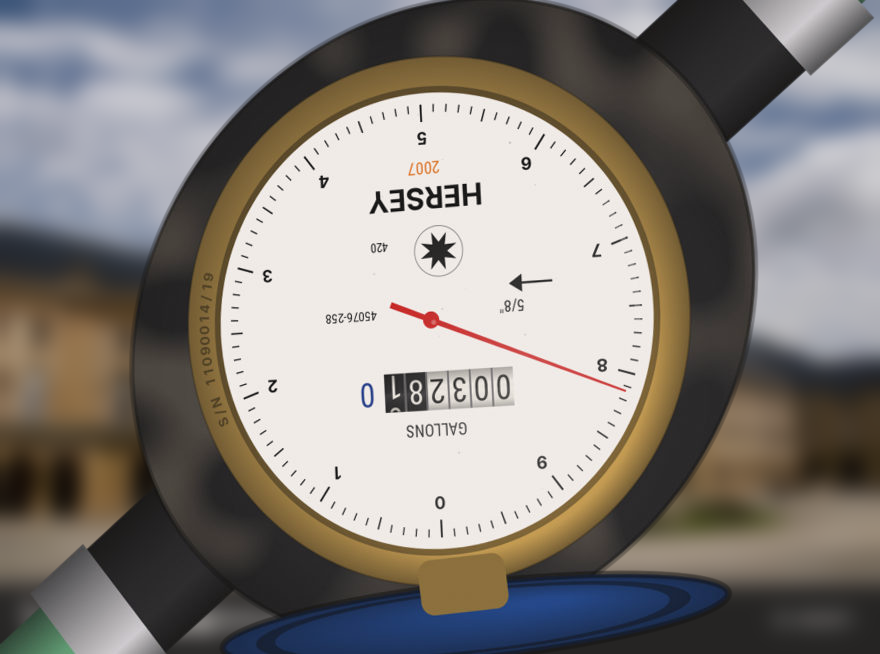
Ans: gal 32808.1
